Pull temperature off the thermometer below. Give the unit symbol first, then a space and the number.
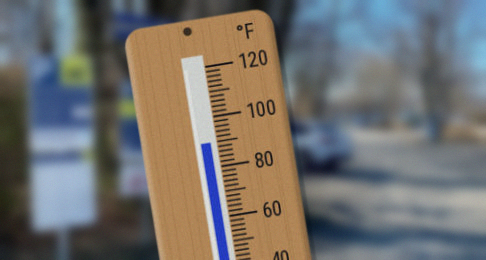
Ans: °F 90
